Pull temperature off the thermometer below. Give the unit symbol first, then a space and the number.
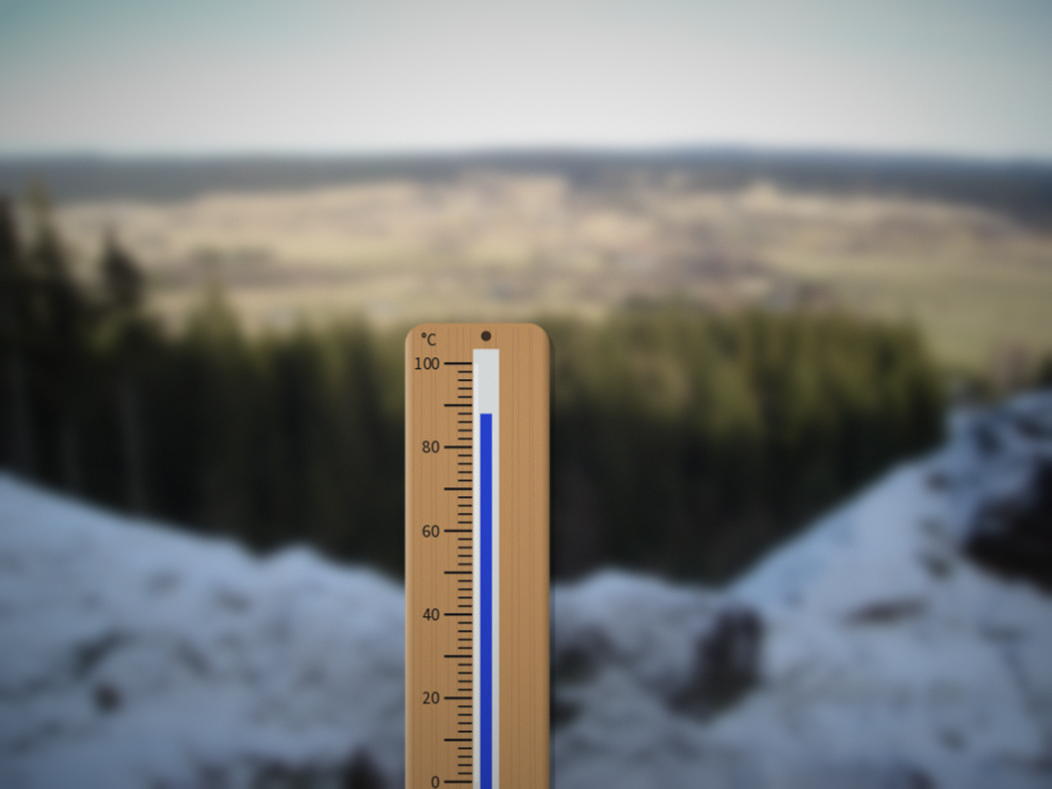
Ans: °C 88
